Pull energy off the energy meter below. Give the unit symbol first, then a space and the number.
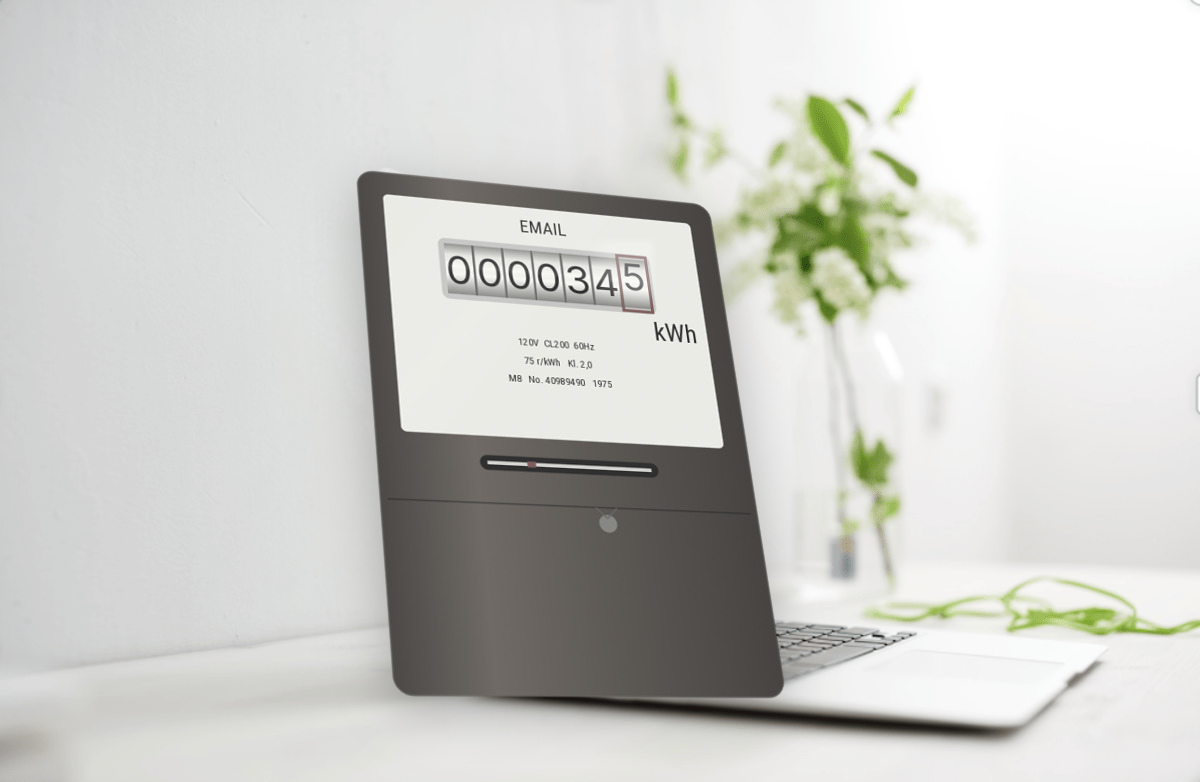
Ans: kWh 34.5
